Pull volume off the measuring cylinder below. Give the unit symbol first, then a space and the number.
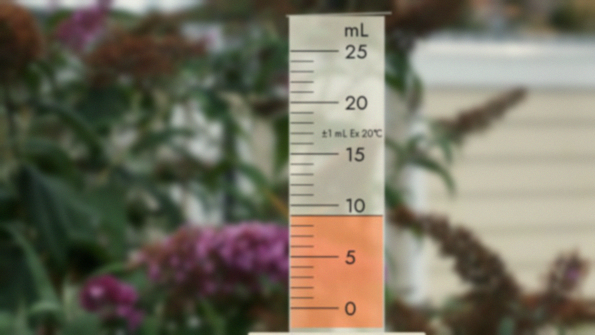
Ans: mL 9
